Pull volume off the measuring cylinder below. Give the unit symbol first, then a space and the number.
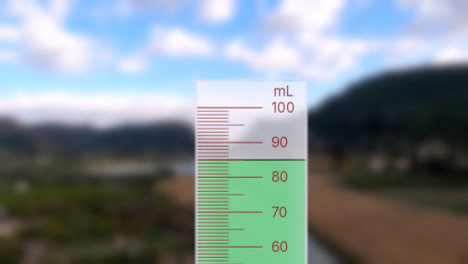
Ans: mL 85
